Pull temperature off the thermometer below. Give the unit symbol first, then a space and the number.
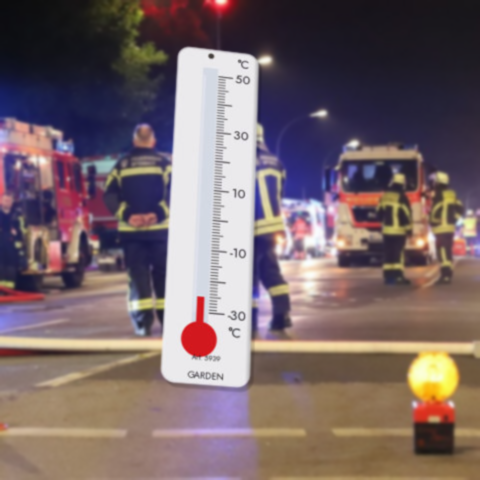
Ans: °C -25
